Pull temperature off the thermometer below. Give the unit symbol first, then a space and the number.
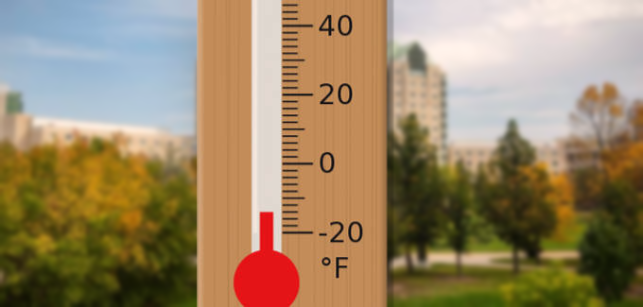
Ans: °F -14
